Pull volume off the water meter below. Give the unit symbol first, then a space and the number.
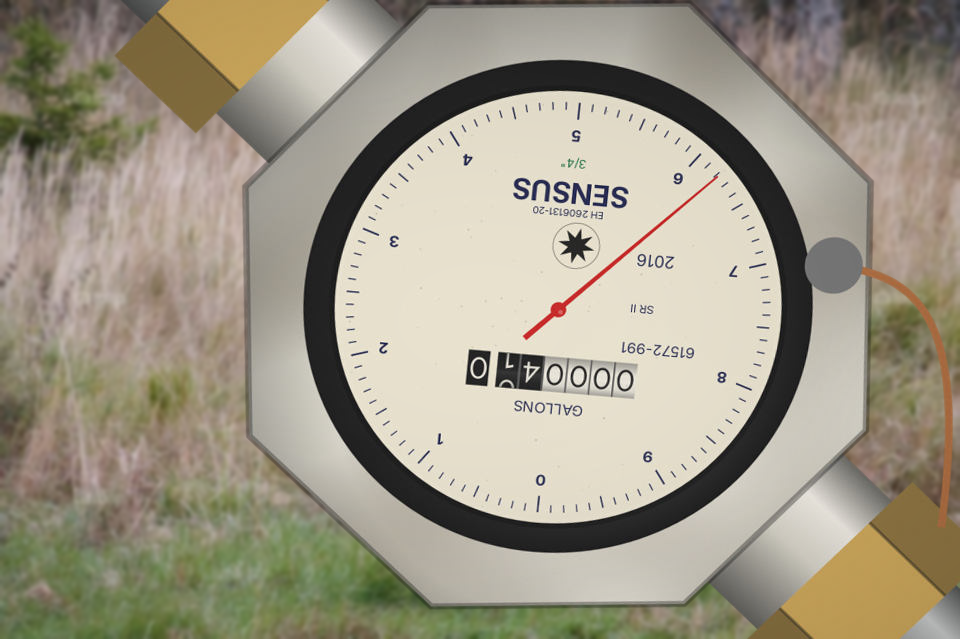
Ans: gal 406.2
